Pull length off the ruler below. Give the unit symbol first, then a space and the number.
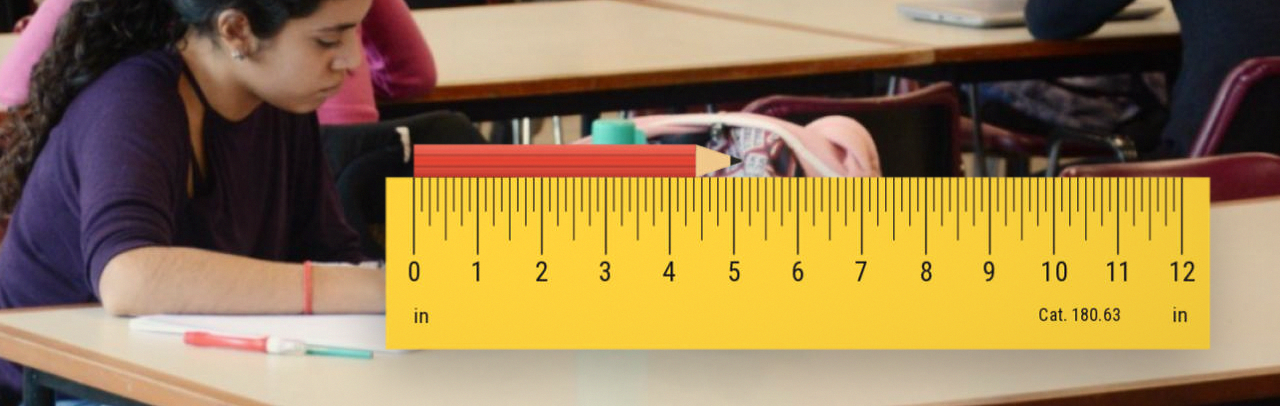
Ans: in 5.125
